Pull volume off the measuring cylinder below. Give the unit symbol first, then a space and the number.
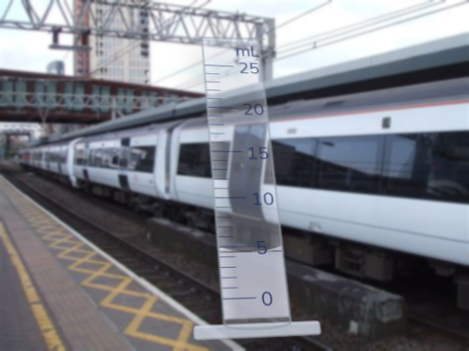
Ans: mL 4.5
